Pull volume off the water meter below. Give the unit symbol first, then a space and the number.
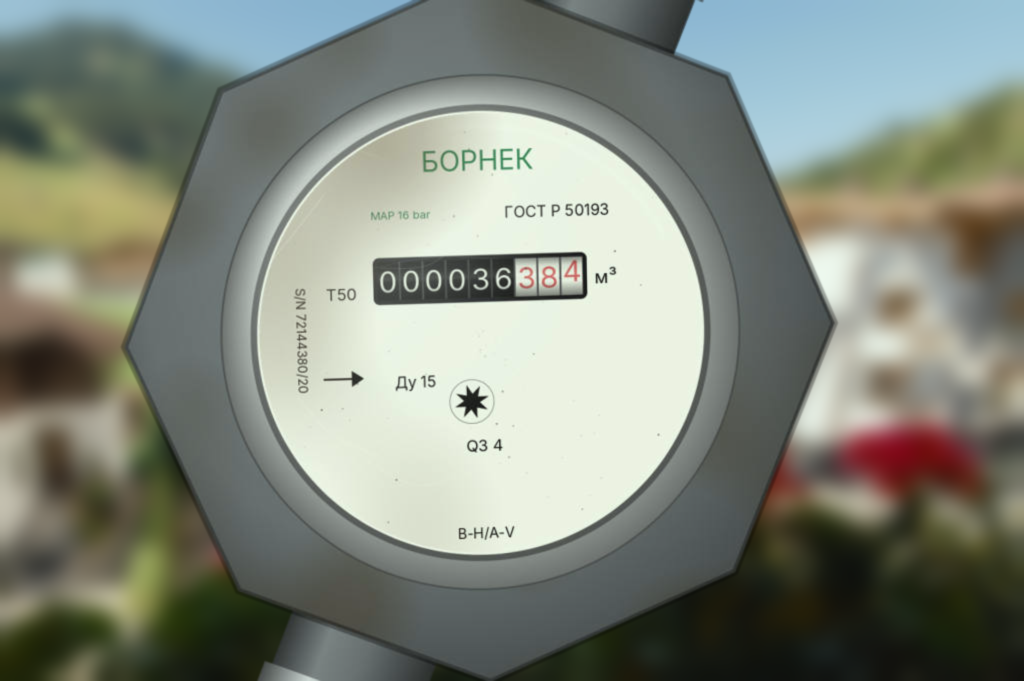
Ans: m³ 36.384
